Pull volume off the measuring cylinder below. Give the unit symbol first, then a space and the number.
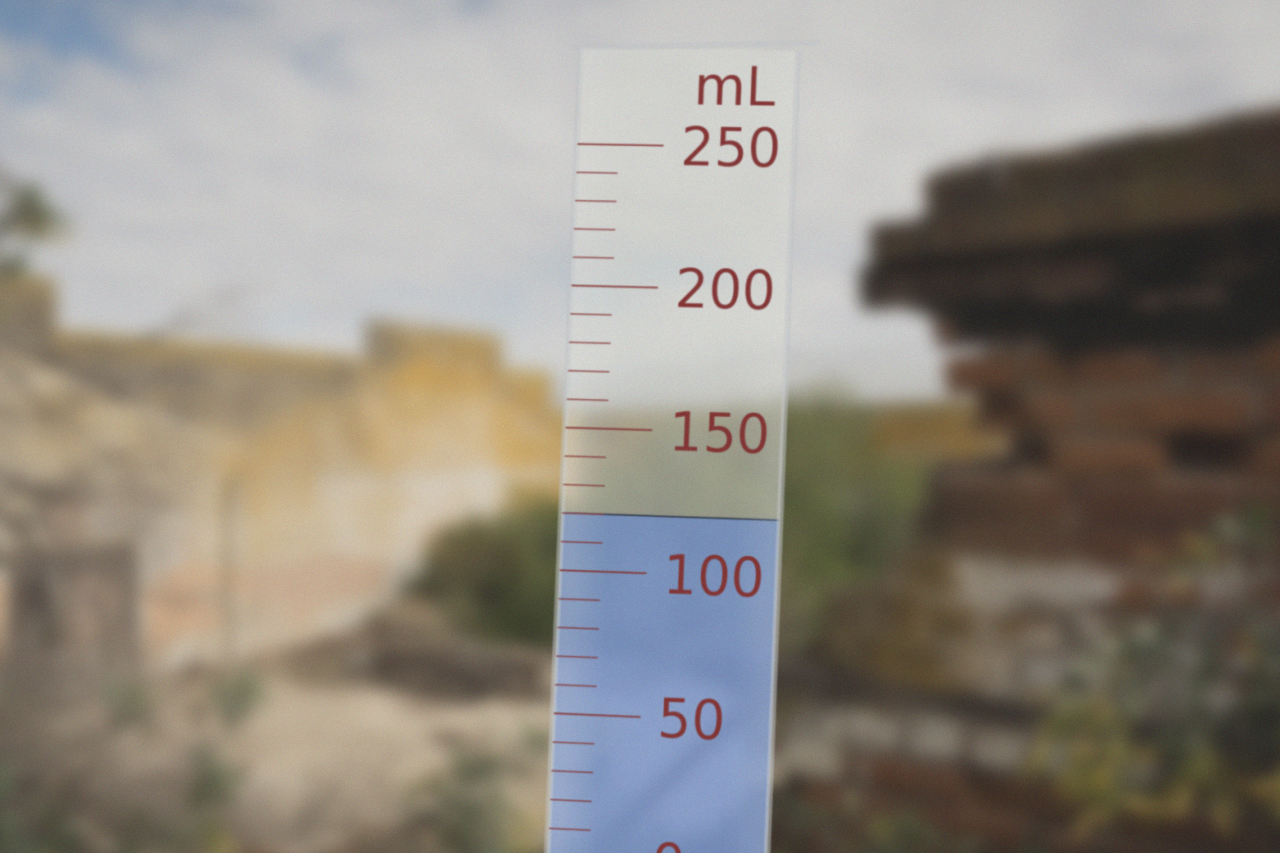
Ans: mL 120
